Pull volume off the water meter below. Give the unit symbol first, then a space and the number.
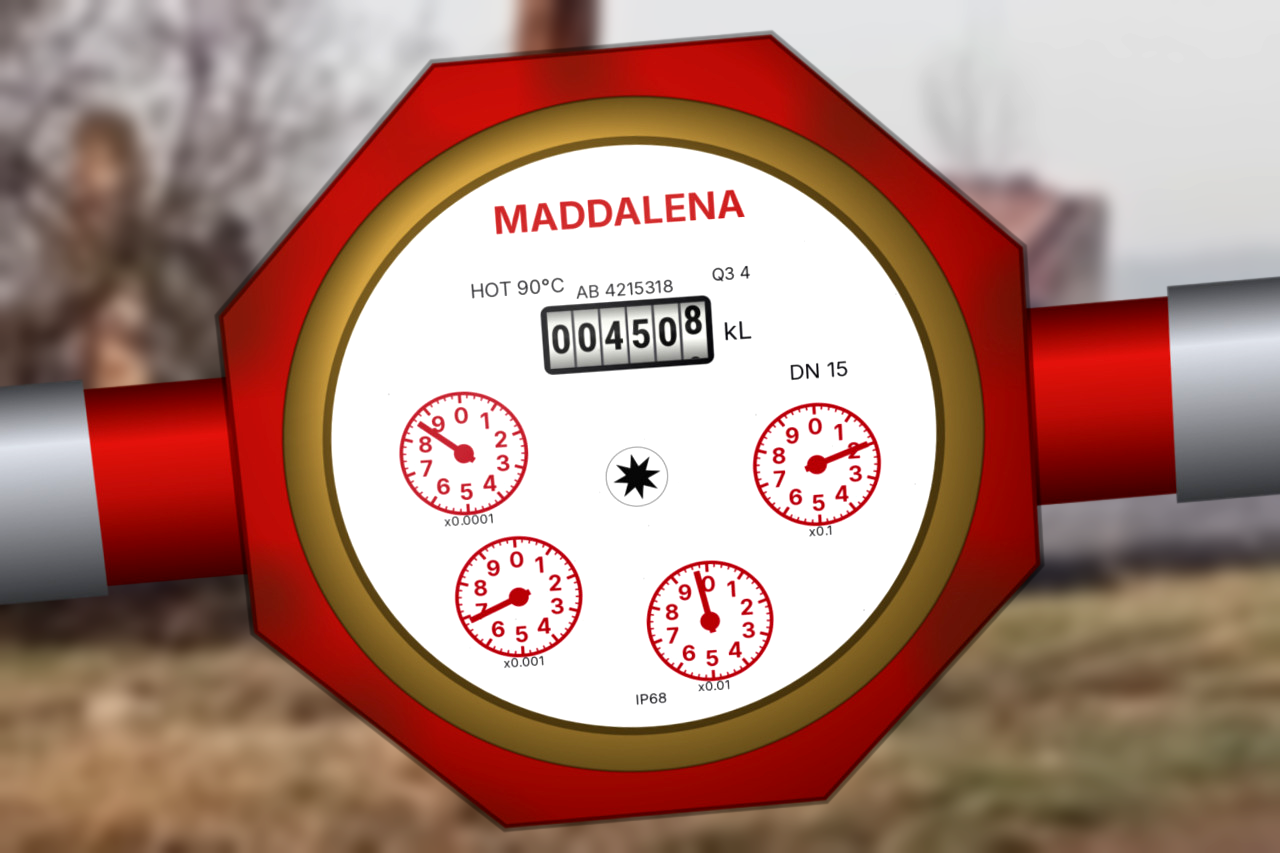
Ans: kL 4508.1968
